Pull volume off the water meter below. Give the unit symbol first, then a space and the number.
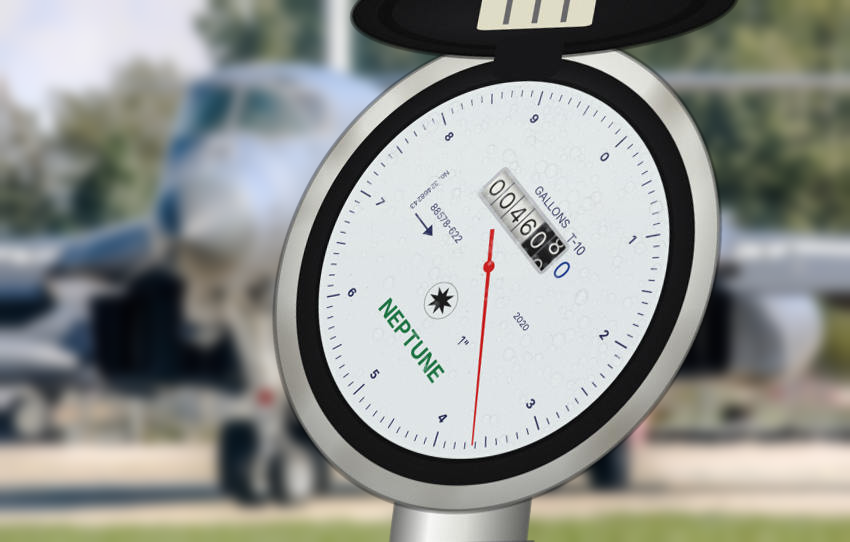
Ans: gal 46083.6
